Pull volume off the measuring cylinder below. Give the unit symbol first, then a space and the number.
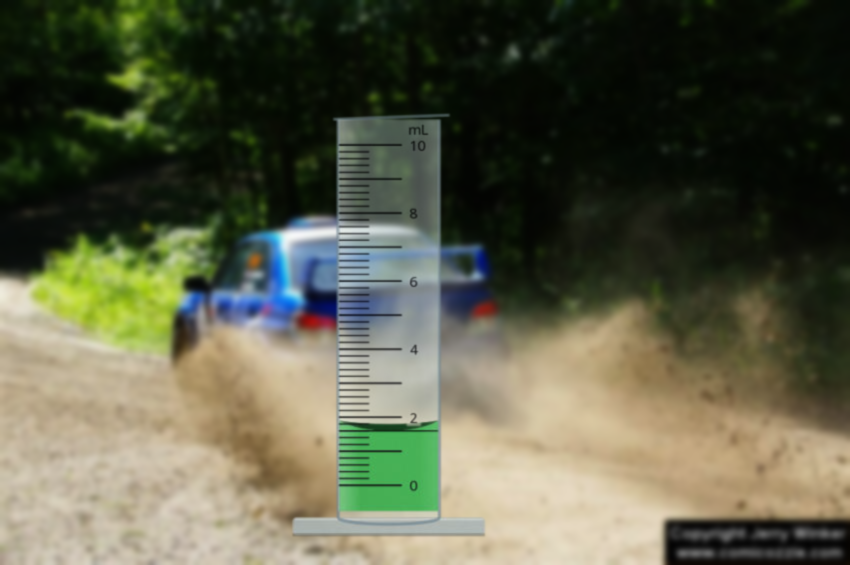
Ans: mL 1.6
